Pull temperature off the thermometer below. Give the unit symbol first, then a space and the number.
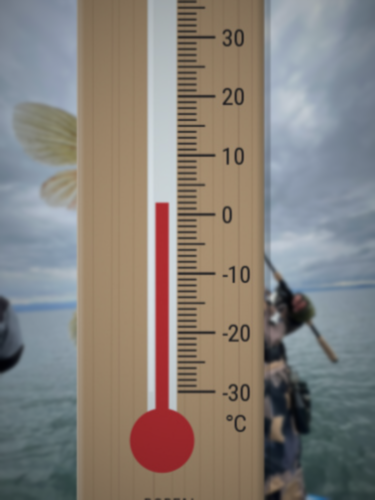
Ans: °C 2
